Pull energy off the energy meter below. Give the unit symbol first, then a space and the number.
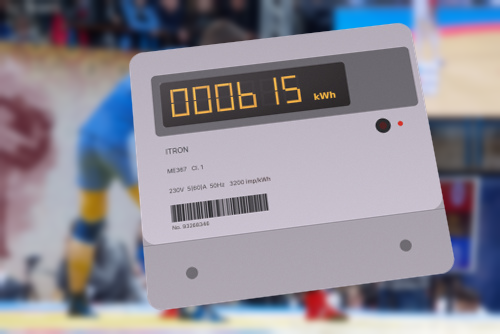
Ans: kWh 615
